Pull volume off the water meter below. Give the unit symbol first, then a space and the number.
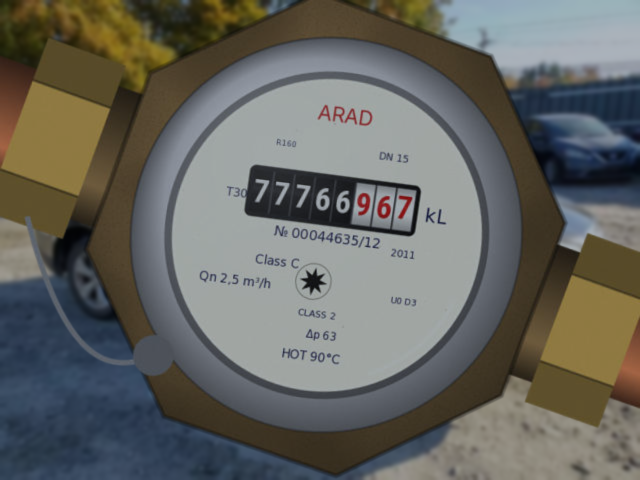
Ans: kL 77766.967
